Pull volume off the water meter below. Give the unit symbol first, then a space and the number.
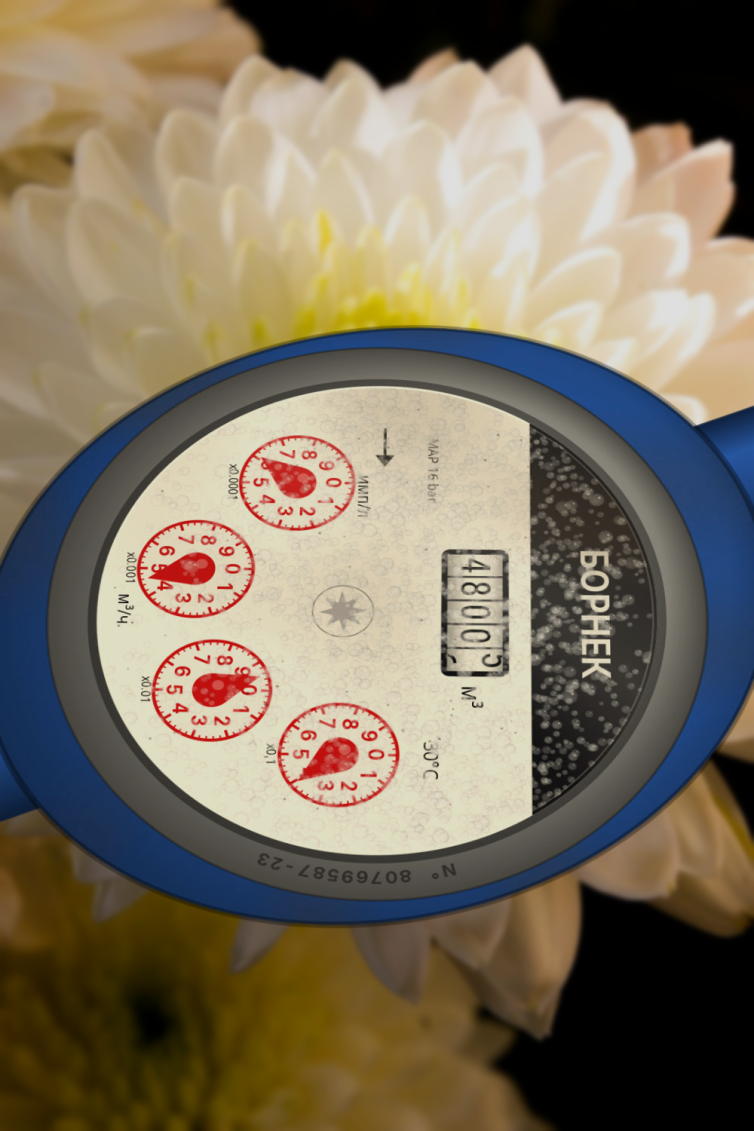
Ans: m³ 48005.3946
